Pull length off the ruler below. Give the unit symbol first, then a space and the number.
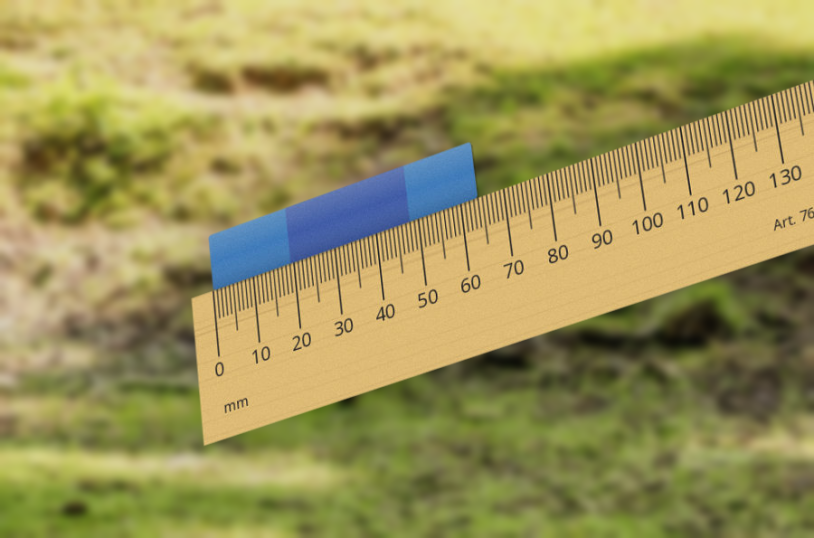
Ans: mm 64
